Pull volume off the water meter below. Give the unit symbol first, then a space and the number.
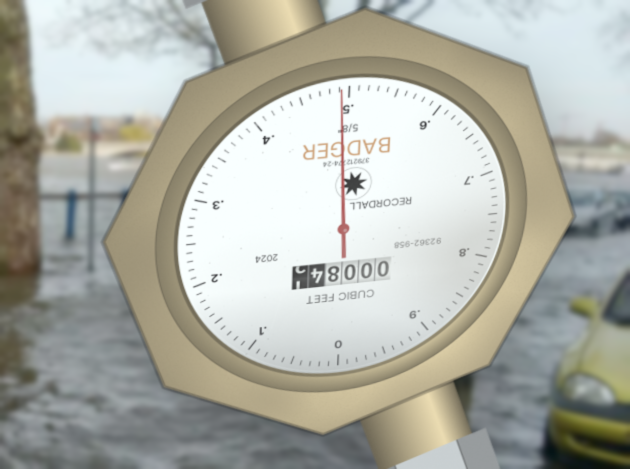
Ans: ft³ 841.49
